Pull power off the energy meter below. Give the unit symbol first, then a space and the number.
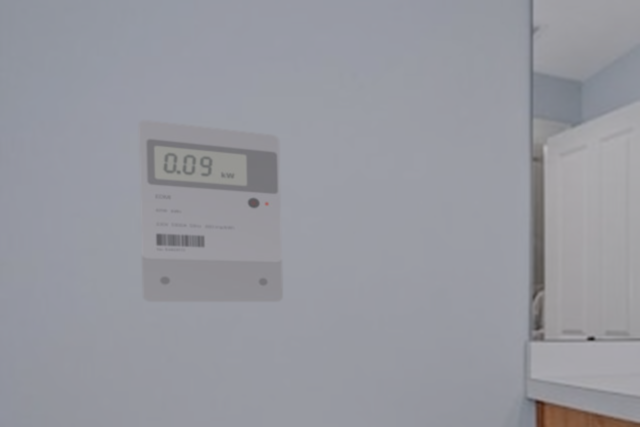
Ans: kW 0.09
